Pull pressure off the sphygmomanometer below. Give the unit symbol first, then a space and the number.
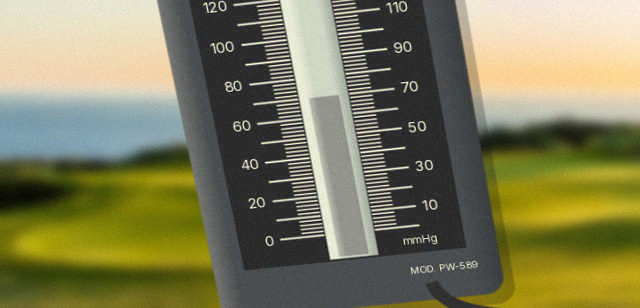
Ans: mmHg 70
